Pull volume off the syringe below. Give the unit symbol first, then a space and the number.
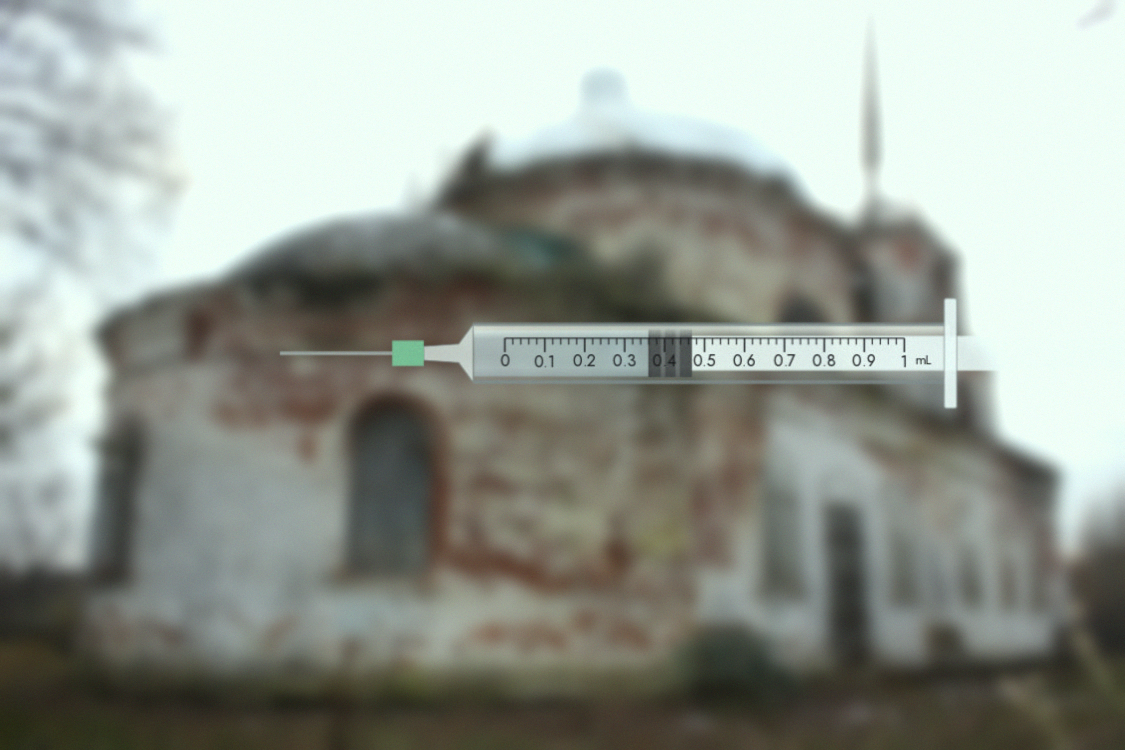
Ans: mL 0.36
